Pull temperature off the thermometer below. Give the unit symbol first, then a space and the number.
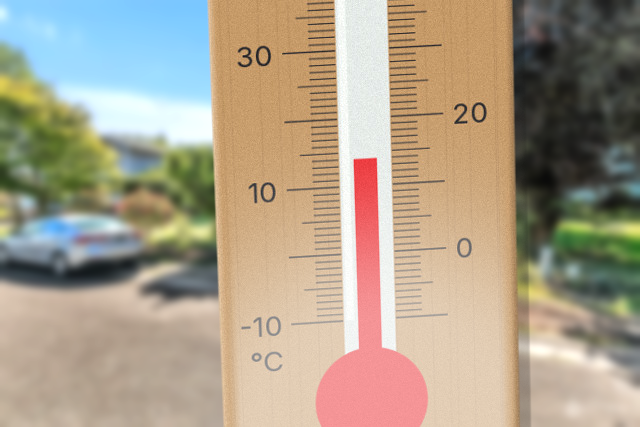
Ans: °C 14
